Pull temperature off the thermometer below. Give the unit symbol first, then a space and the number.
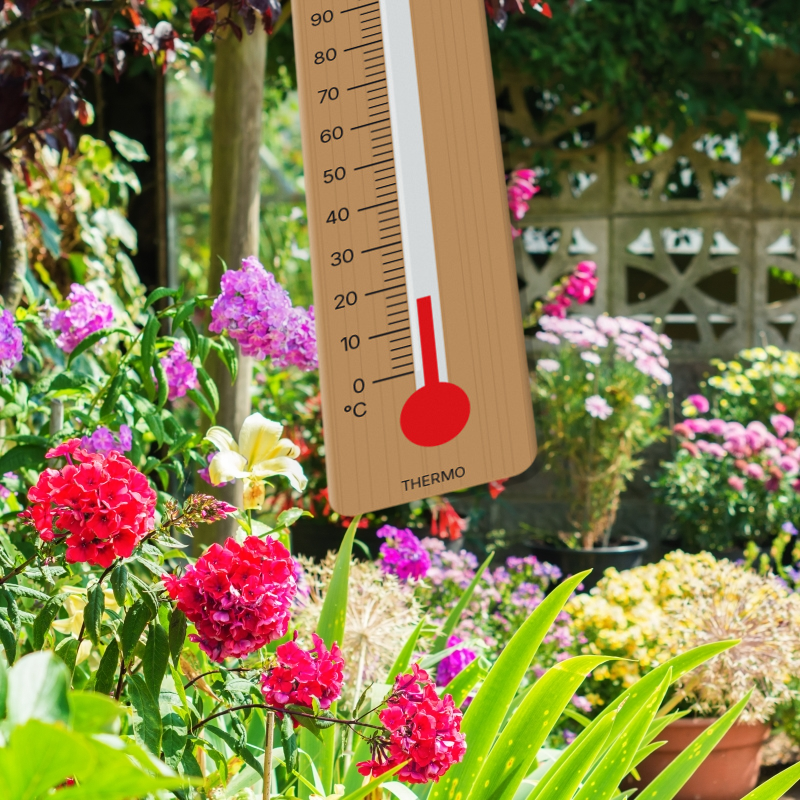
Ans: °C 16
